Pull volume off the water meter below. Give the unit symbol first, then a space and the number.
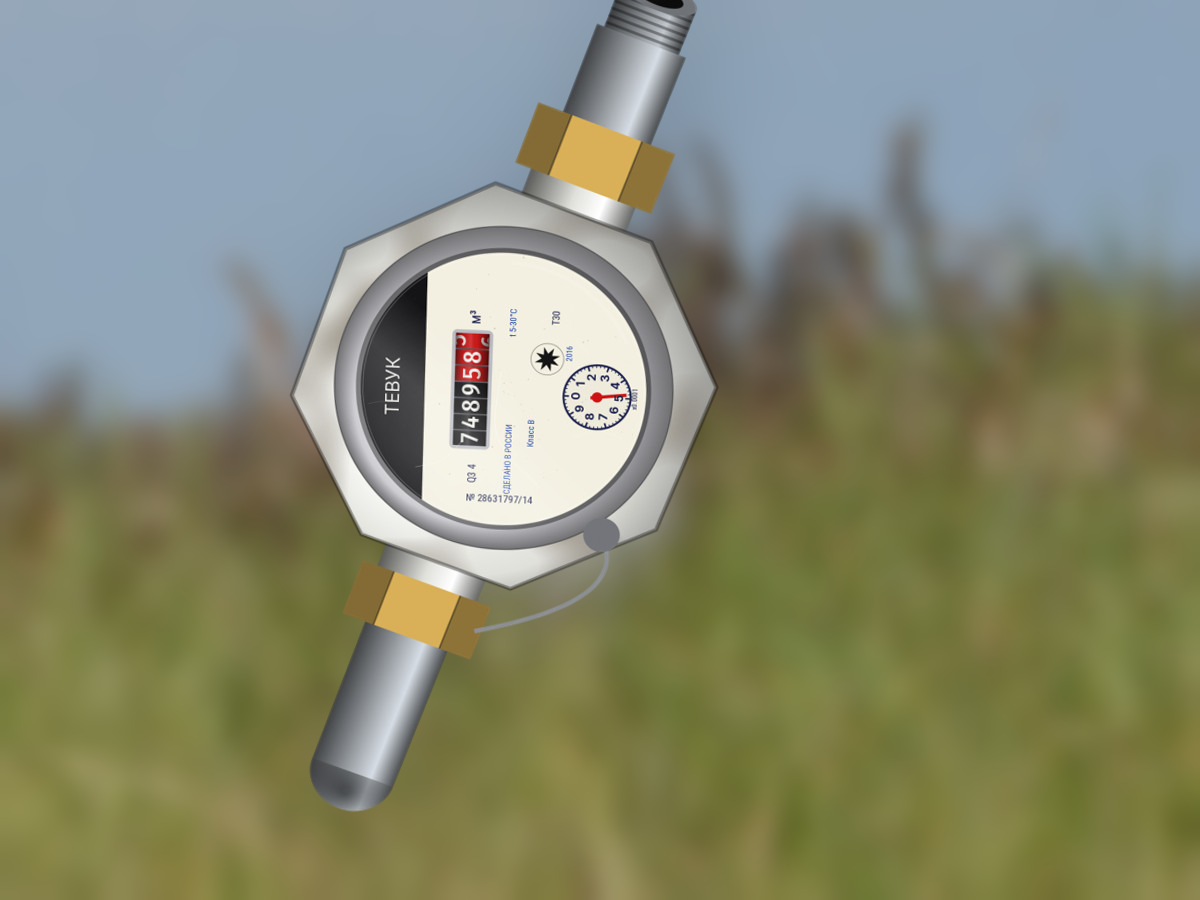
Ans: m³ 7489.5854
